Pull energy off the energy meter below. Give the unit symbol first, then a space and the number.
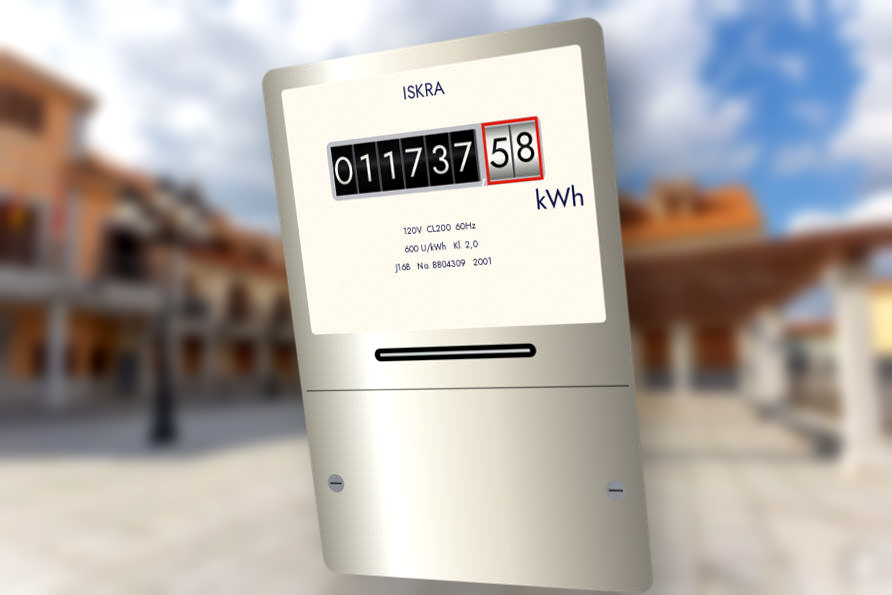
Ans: kWh 11737.58
